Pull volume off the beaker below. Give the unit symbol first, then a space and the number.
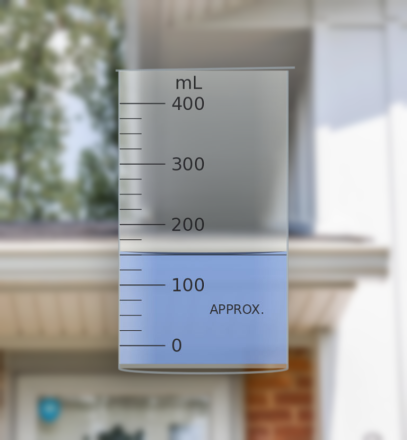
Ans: mL 150
